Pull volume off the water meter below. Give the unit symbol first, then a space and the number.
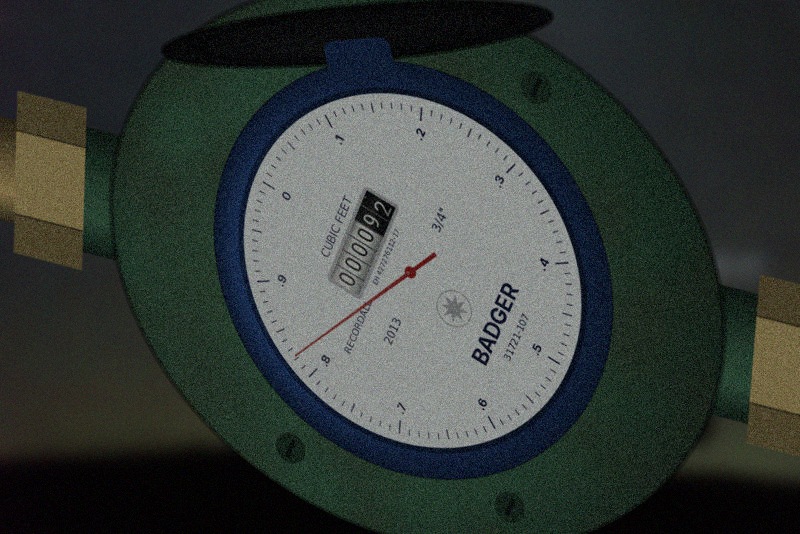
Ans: ft³ 91.82
